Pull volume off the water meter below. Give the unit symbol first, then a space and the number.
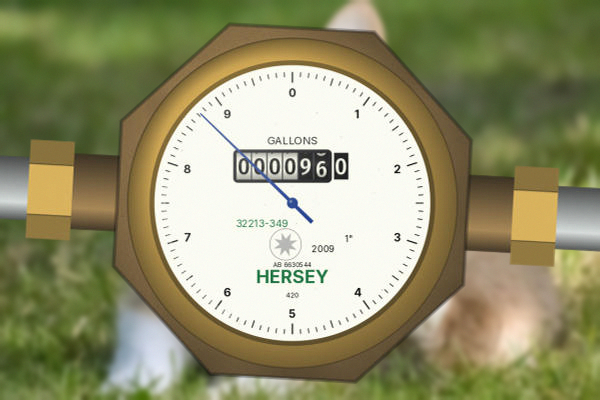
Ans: gal 958.7
